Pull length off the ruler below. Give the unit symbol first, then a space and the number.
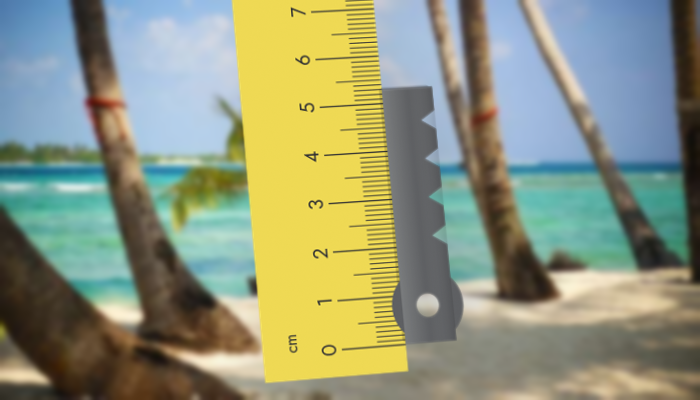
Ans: cm 5.3
